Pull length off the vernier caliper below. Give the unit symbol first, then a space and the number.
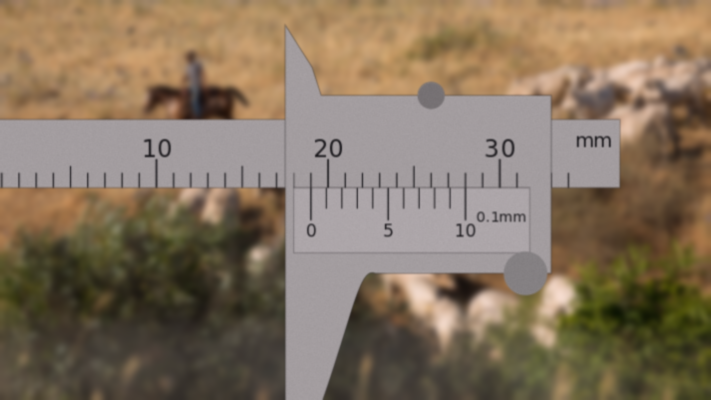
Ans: mm 19.0
